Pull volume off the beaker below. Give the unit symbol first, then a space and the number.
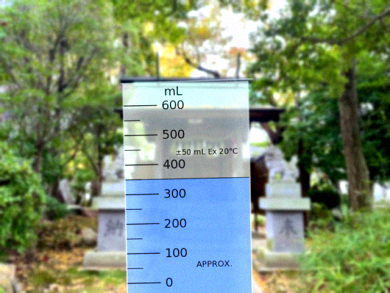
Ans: mL 350
